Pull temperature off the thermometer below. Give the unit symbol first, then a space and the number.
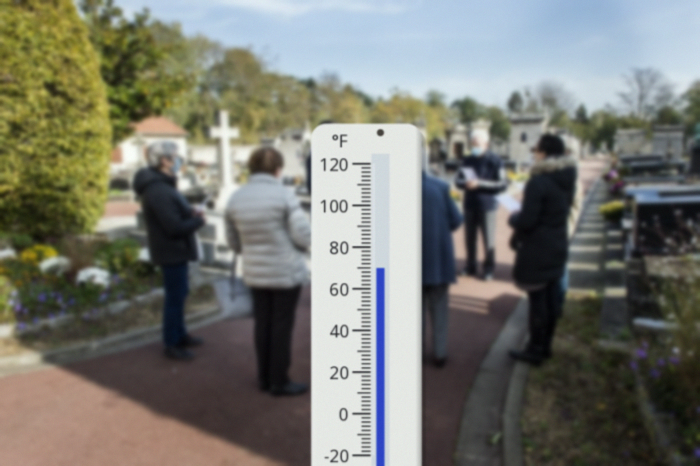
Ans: °F 70
